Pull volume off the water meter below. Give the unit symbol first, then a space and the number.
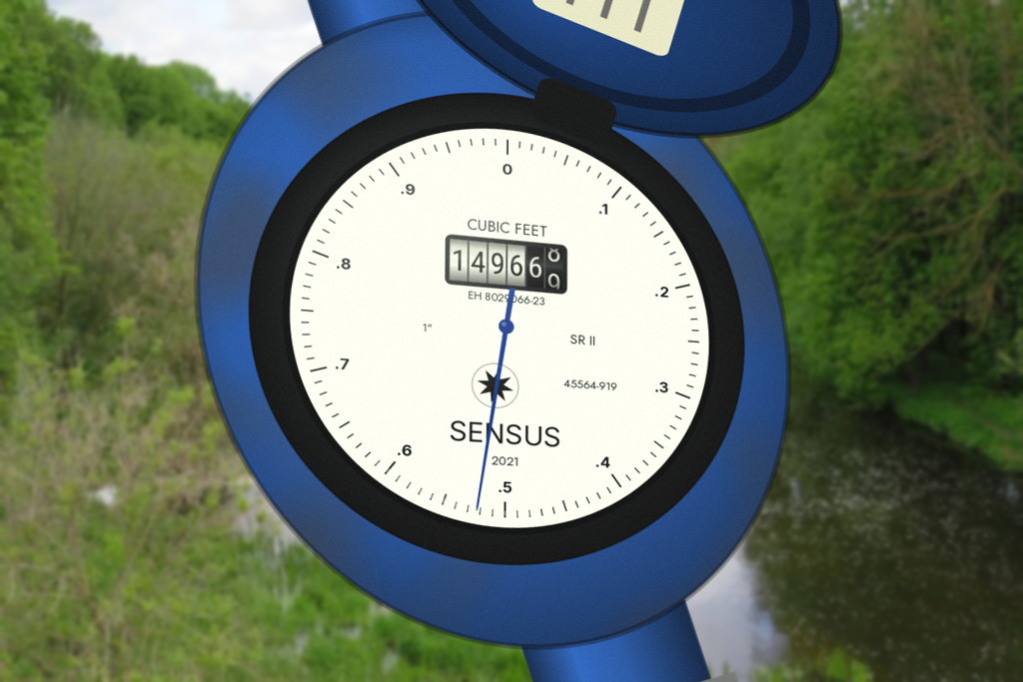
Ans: ft³ 149668.52
